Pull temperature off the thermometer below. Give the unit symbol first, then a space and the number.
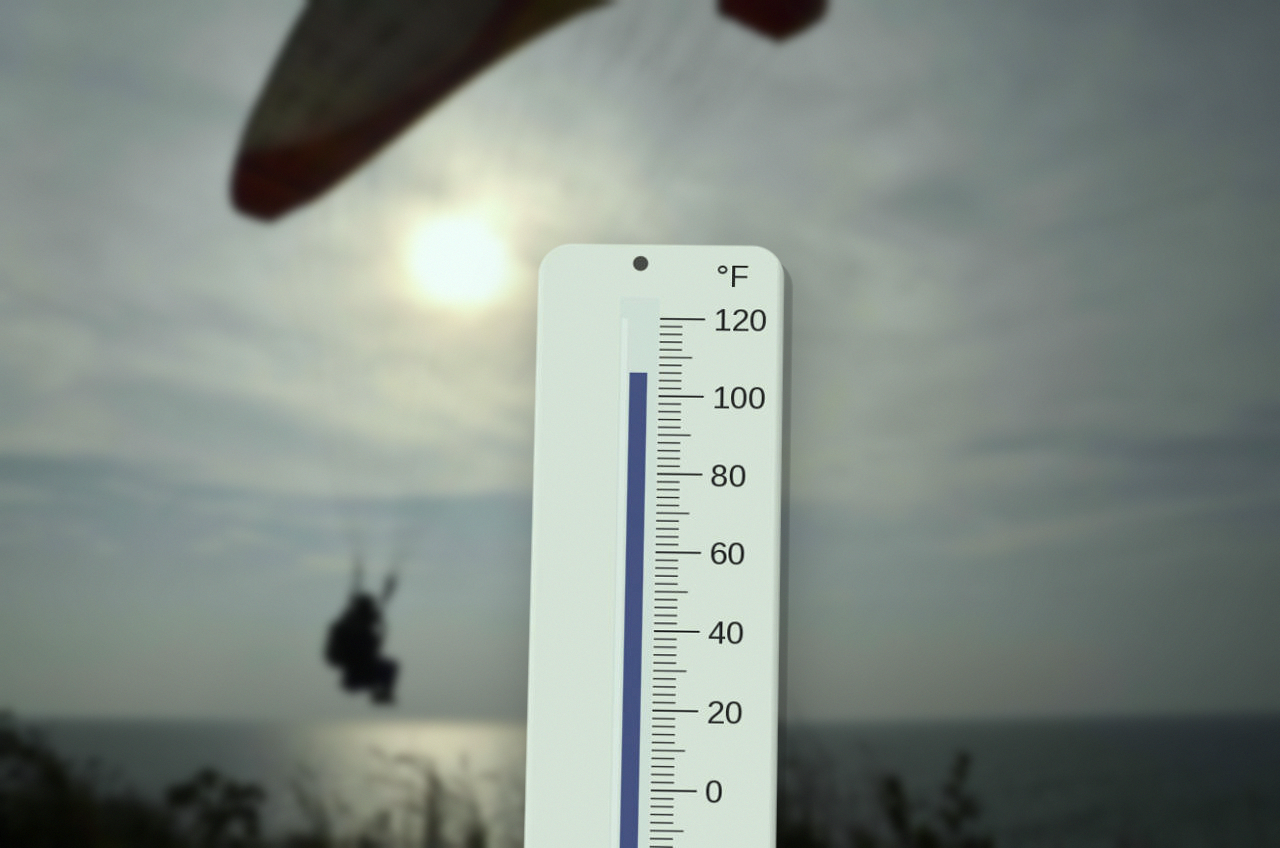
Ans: °F 106
